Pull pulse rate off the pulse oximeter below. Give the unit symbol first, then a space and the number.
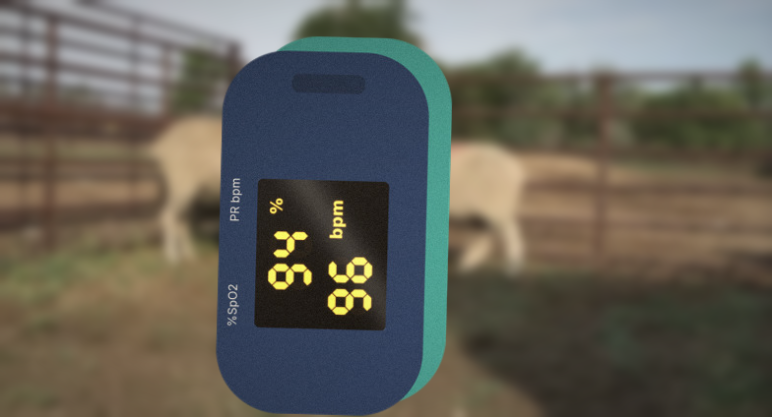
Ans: bpm 96
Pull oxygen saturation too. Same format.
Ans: % 94
